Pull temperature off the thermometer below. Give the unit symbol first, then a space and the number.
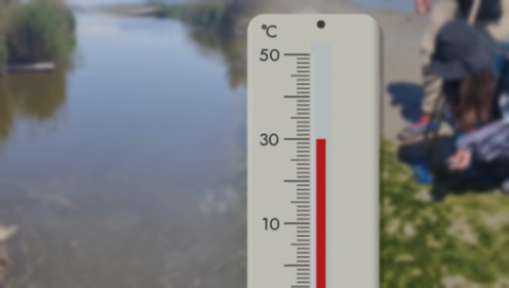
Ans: °C 30
